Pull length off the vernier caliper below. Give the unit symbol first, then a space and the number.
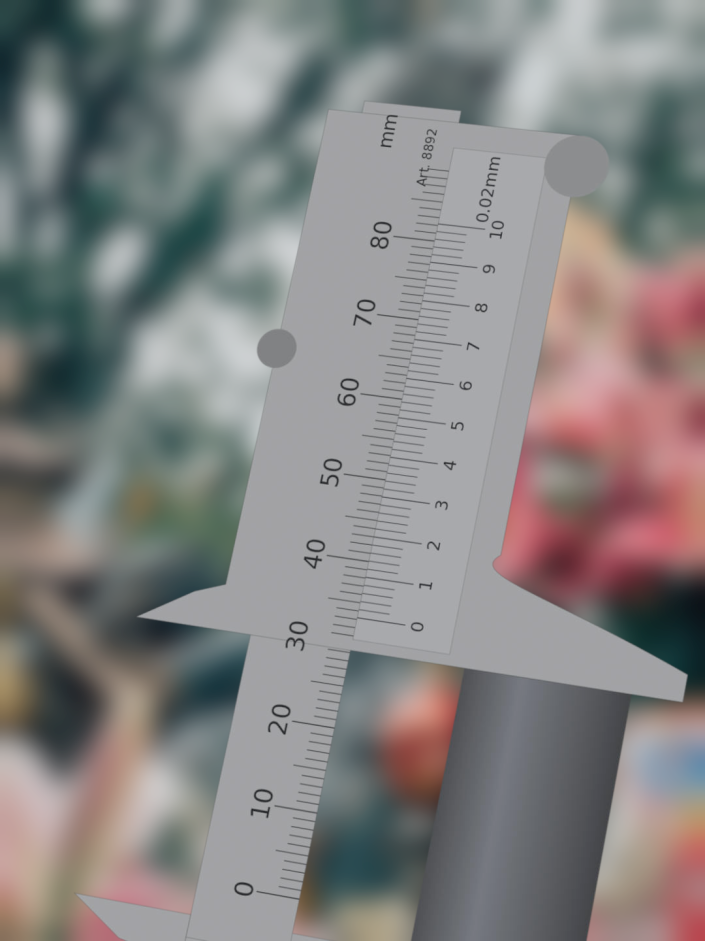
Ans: mm 33.2
